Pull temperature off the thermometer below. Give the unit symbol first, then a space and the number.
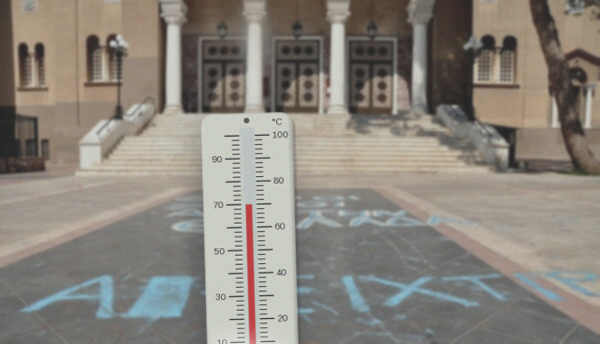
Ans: °C 70
